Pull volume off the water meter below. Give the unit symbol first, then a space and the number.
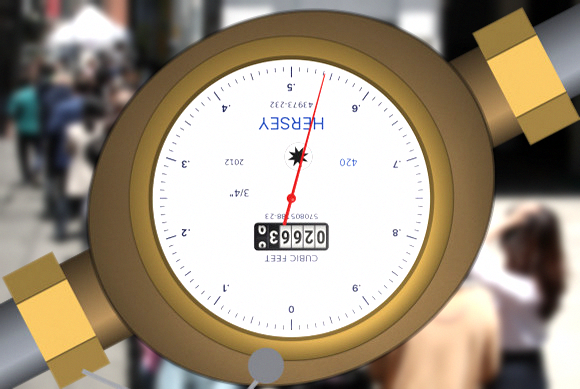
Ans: ft³ 26638.54
